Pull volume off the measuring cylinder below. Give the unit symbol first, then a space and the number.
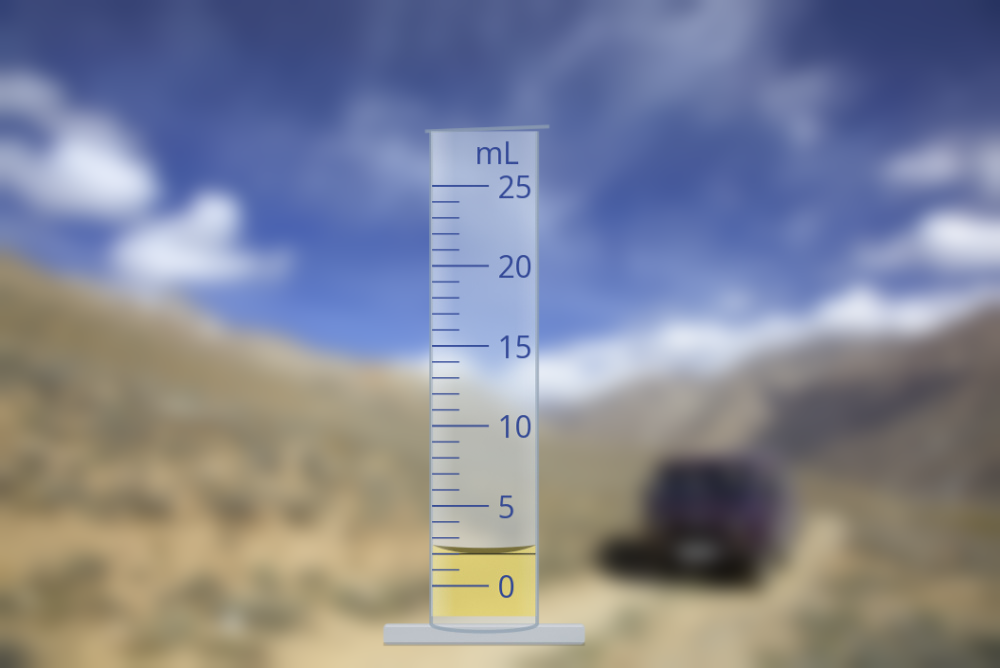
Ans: mL 2
